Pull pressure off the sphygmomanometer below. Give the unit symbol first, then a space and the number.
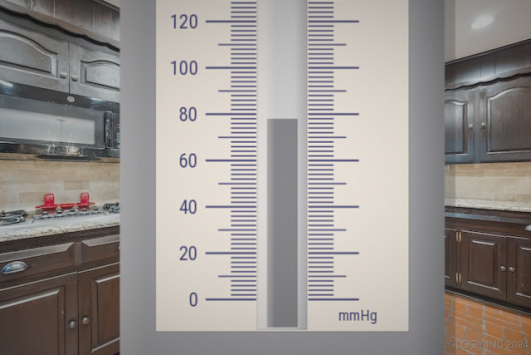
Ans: mmHg 78
